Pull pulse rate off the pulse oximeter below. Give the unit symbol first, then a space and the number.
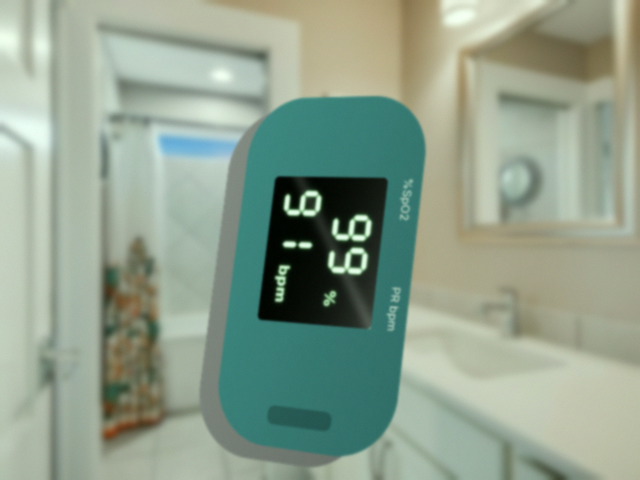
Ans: bpm 91
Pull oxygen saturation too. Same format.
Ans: % 99
